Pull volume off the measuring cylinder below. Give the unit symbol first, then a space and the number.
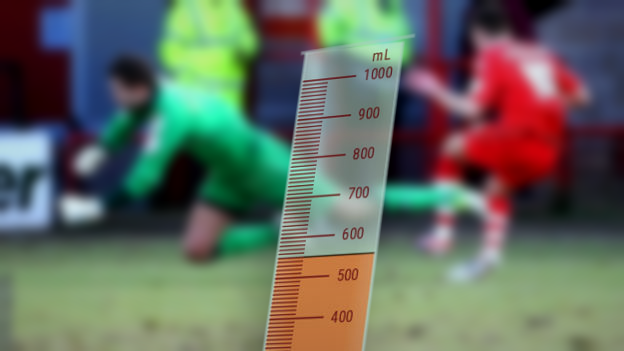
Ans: mL 550
